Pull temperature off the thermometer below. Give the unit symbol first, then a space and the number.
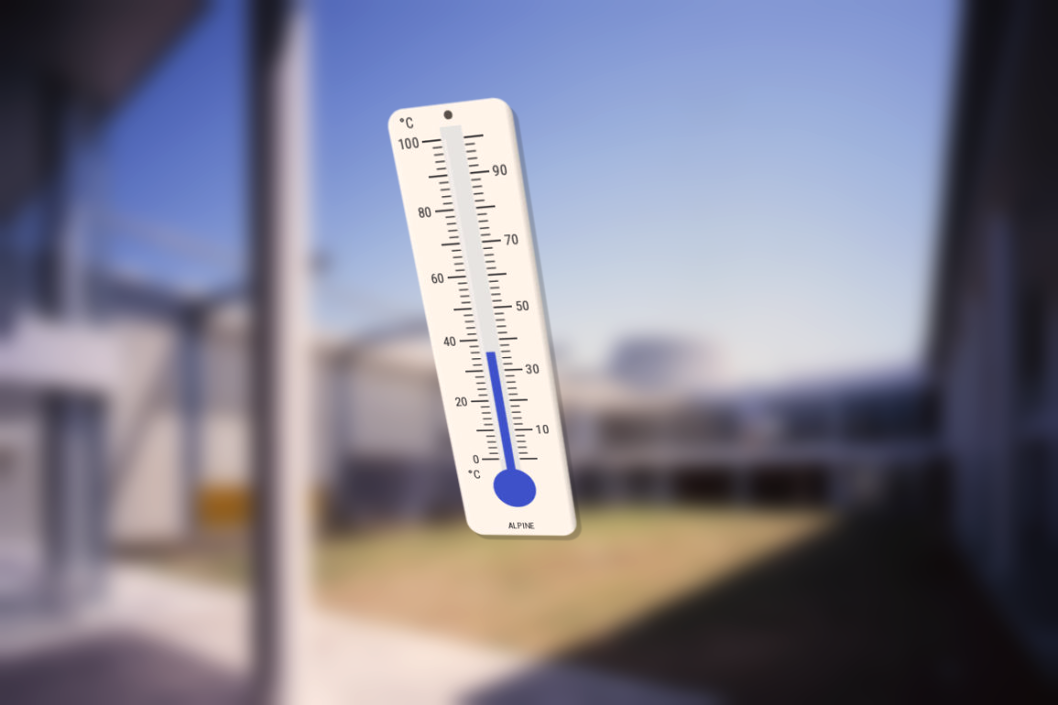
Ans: °C 36
